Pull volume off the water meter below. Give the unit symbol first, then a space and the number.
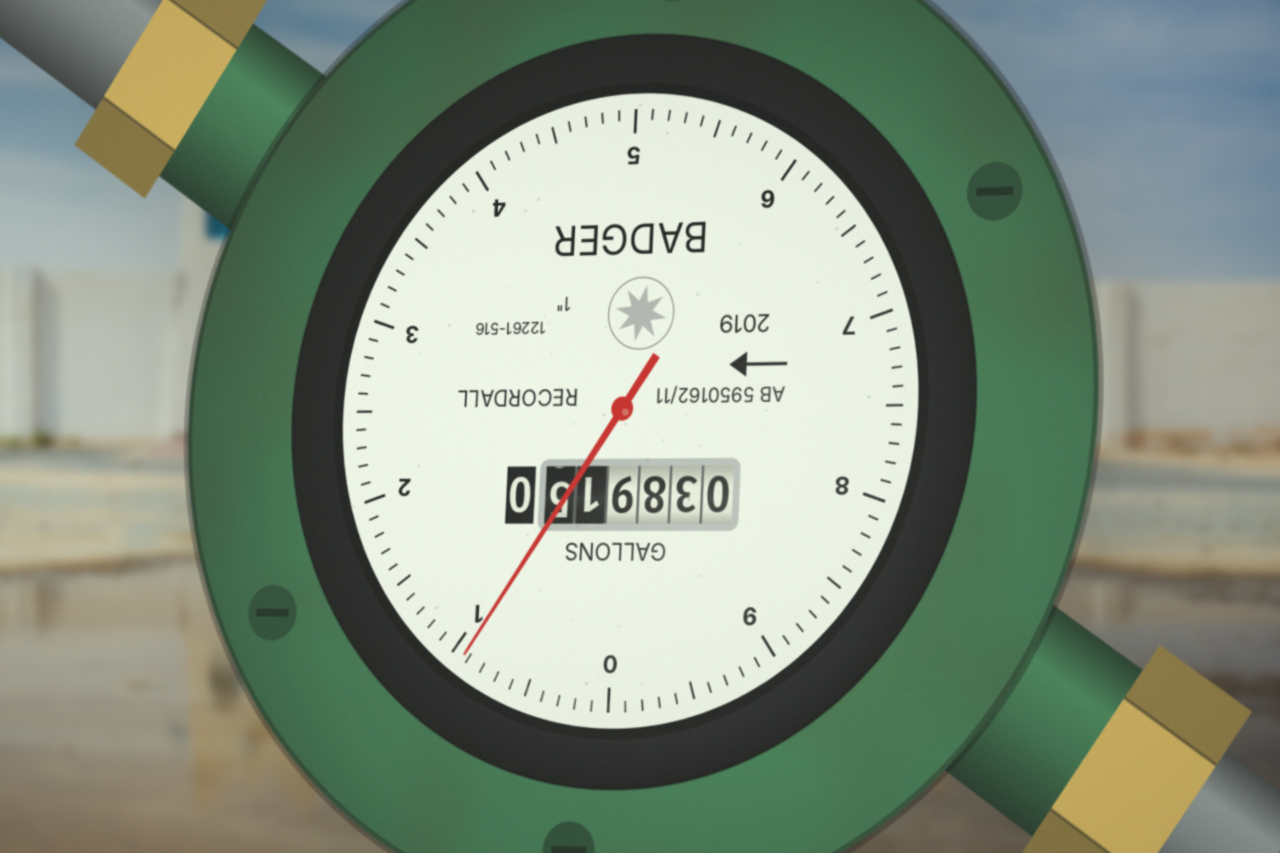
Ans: gal 389150.9
